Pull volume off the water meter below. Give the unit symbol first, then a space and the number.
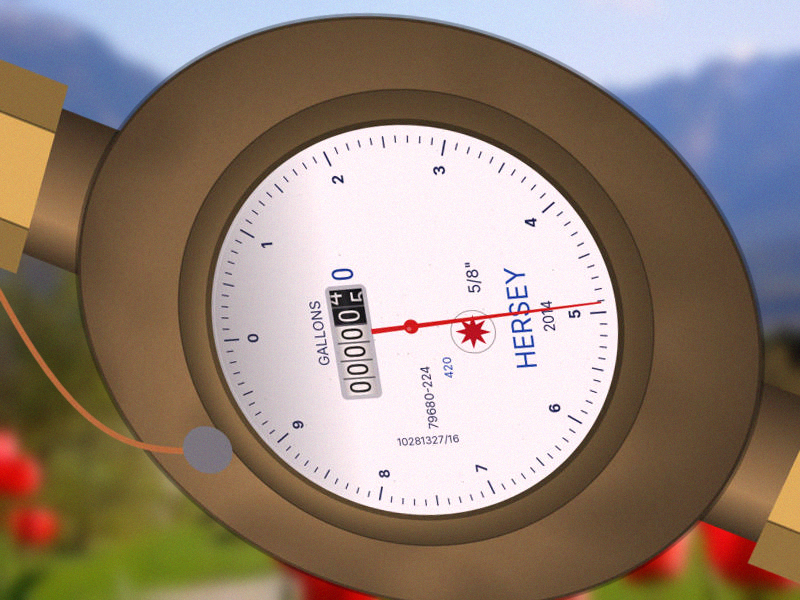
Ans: gal 44.9
